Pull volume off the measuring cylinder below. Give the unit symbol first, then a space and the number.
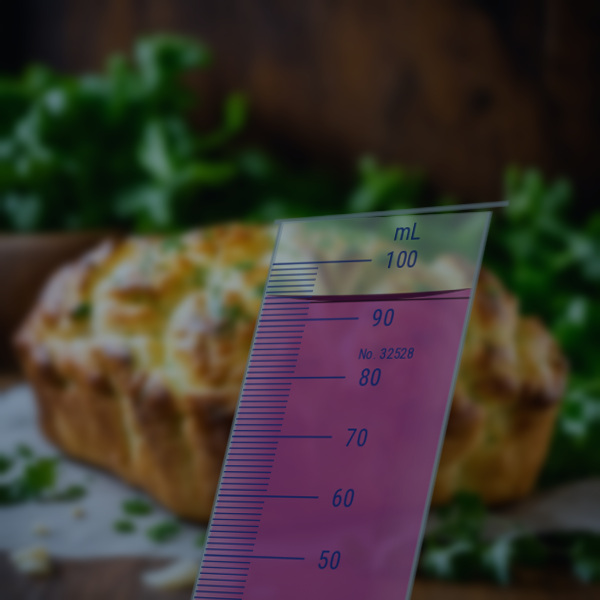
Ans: mL 93
